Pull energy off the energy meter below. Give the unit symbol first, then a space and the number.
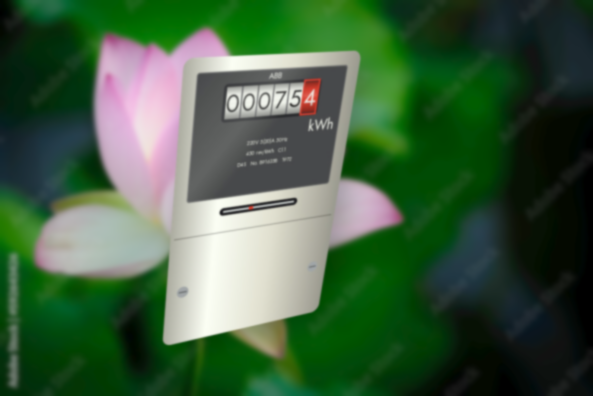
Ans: kWh 75.4
